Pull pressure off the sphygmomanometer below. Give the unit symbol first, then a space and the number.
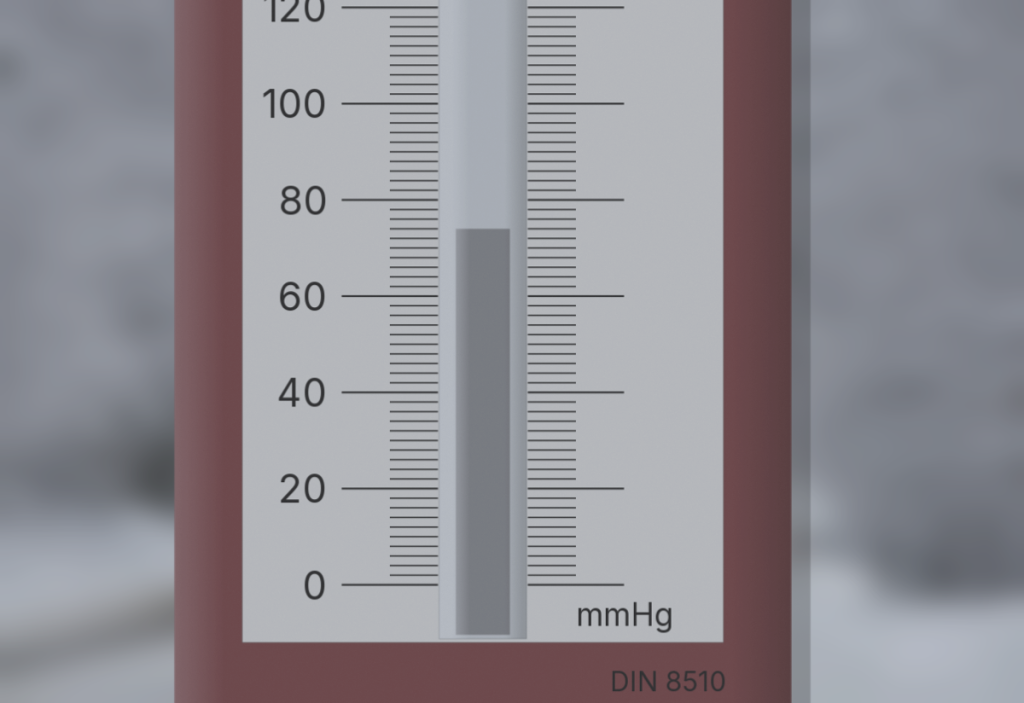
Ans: mmHg 74
